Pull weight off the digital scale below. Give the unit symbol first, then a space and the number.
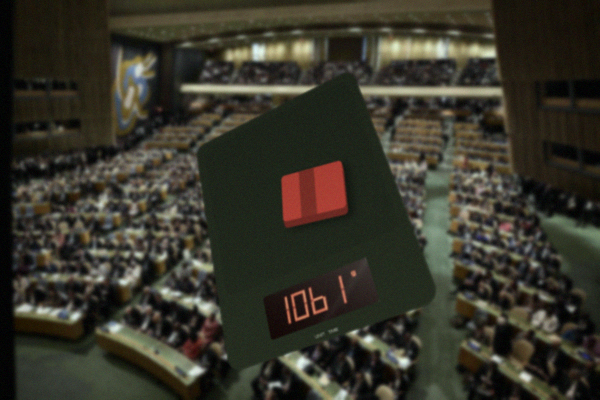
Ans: g 1061
